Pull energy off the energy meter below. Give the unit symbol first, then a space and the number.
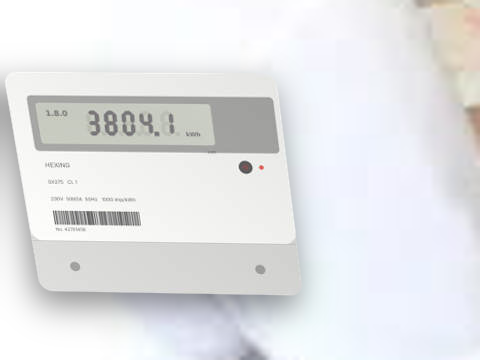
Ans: kWh 3804.1
